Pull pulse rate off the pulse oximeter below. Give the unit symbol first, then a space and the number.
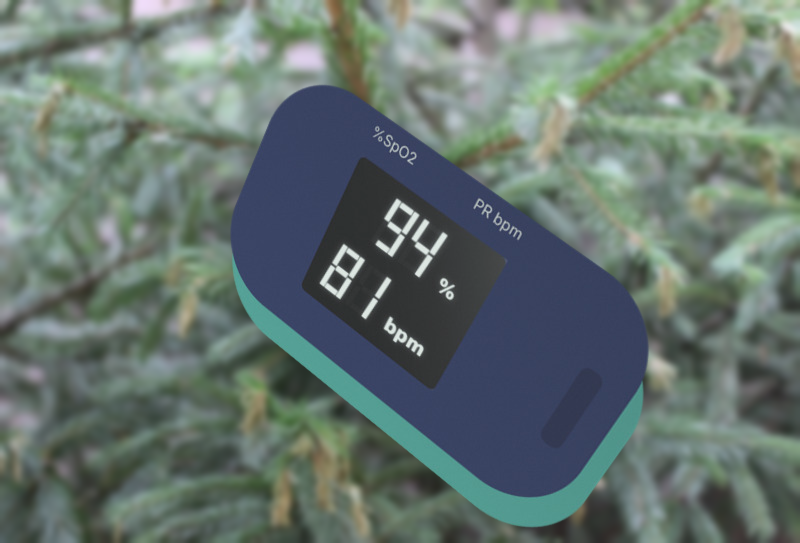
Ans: bpm 81
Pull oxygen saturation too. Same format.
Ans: % 94
